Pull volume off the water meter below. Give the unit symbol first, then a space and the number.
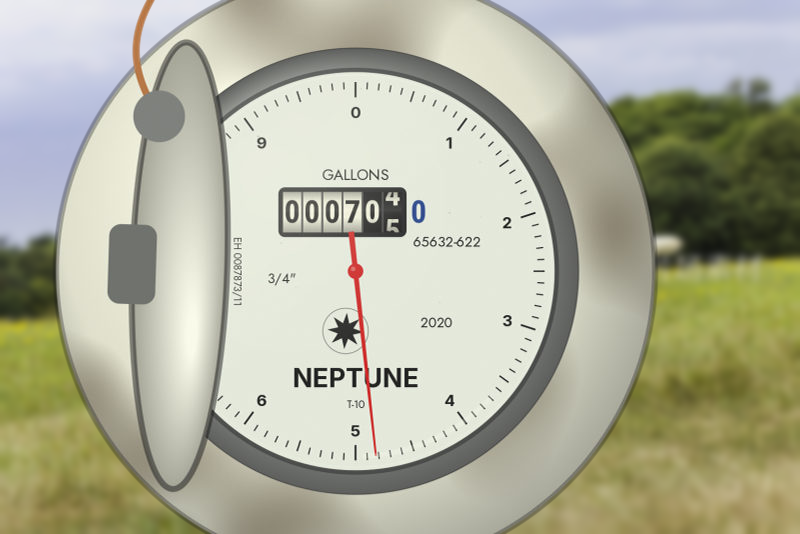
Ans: gal 7044.8
